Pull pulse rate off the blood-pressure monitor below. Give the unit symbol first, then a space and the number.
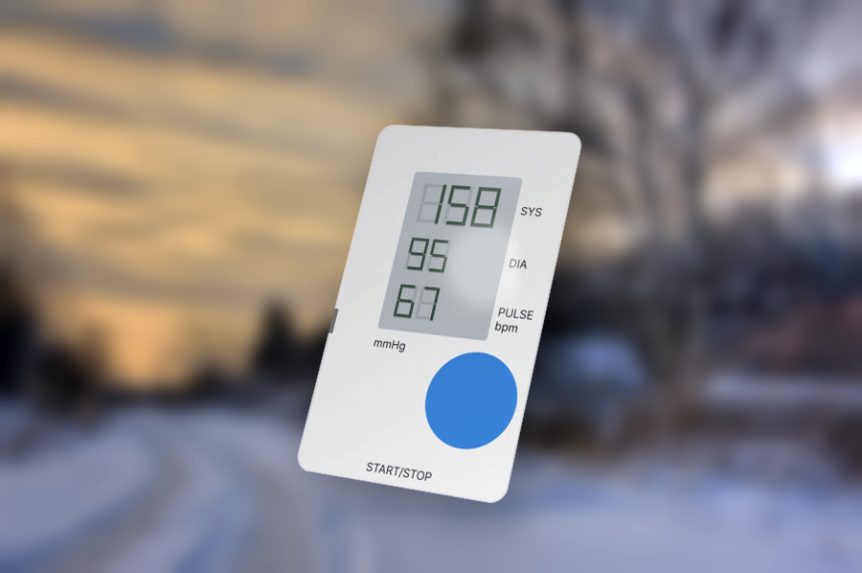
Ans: bpm 67
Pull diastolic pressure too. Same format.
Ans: mmHg 95
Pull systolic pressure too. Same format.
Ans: mmHg 158
